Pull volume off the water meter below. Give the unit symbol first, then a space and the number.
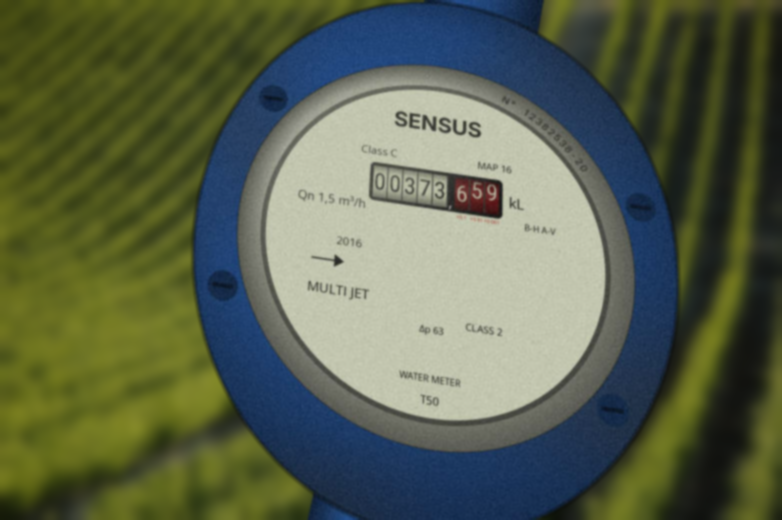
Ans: kL 373.659
